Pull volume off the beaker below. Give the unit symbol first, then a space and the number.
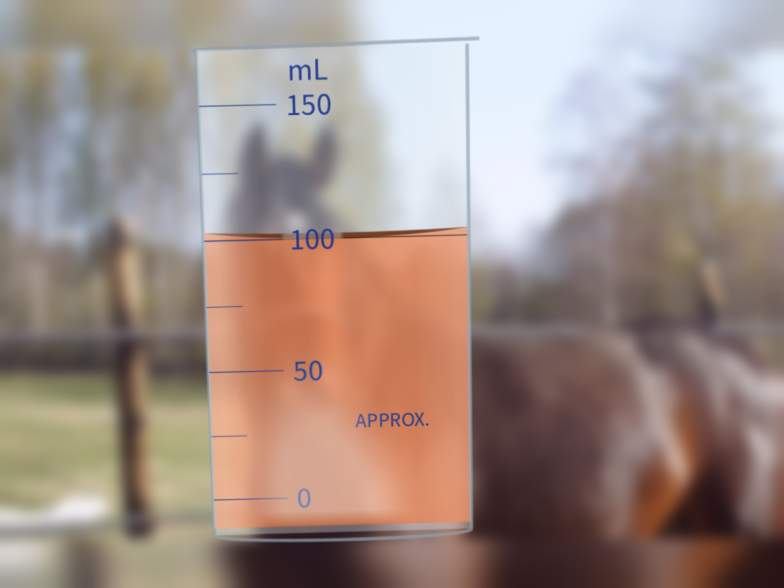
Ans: mL 100
